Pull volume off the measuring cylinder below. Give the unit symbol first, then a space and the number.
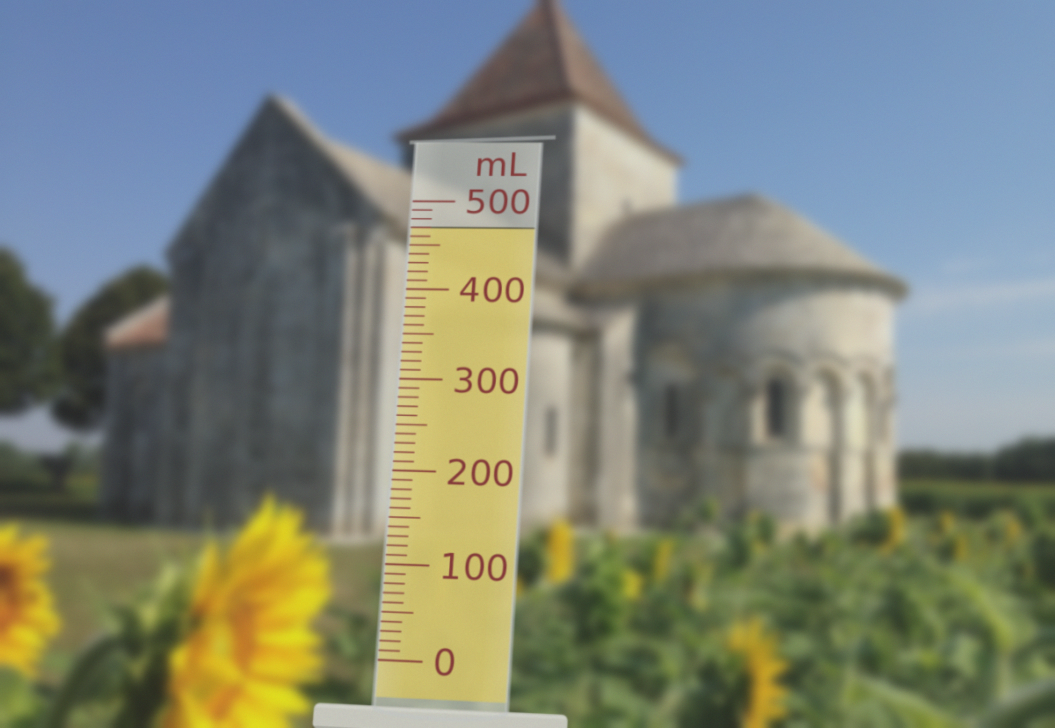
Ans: mL 470
